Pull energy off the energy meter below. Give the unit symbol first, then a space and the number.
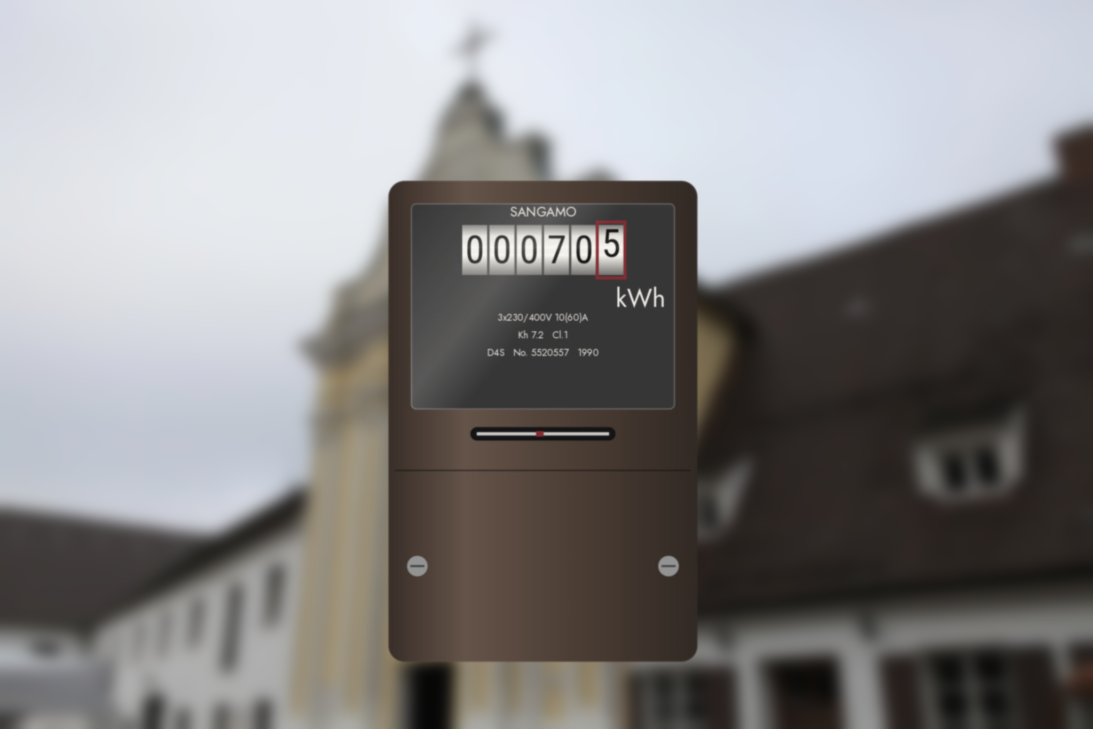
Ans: kWh 70.5
